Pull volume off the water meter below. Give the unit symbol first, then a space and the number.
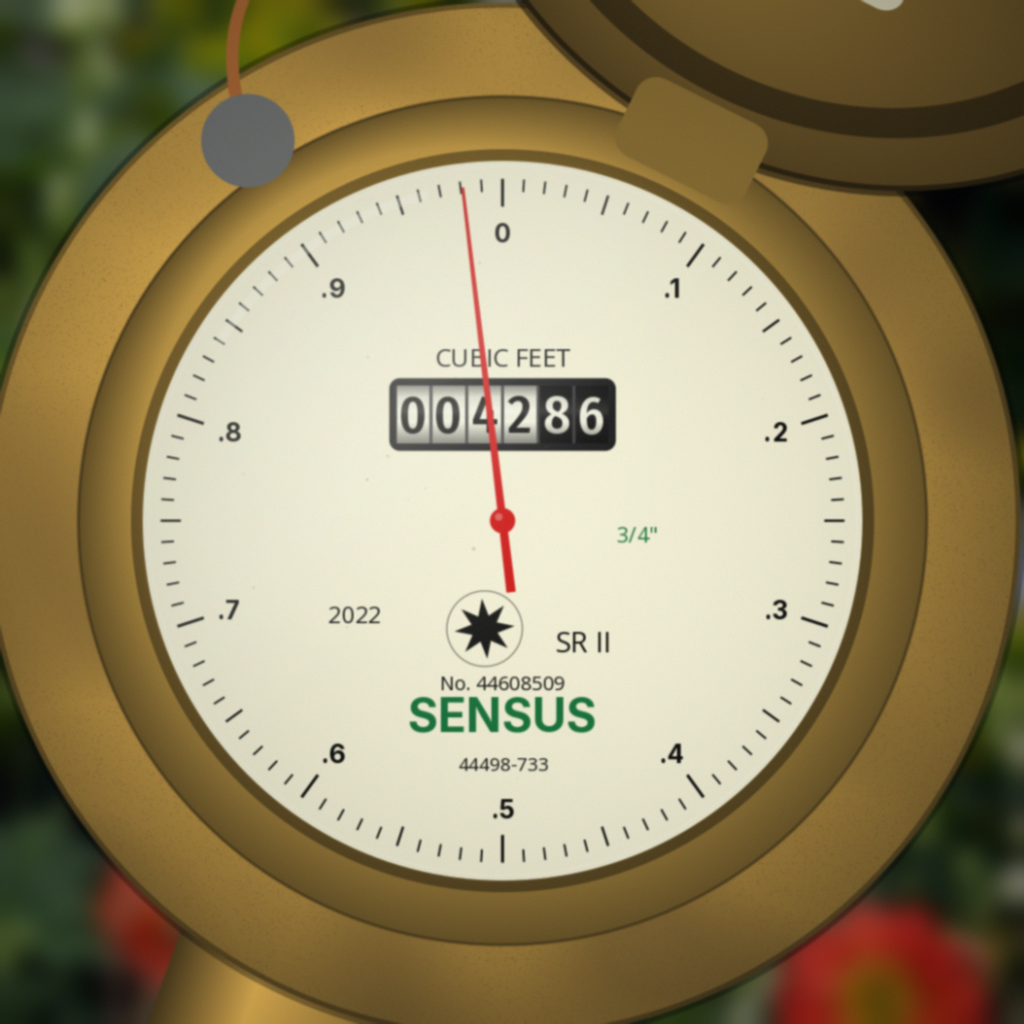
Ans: ft³ 4285.98
